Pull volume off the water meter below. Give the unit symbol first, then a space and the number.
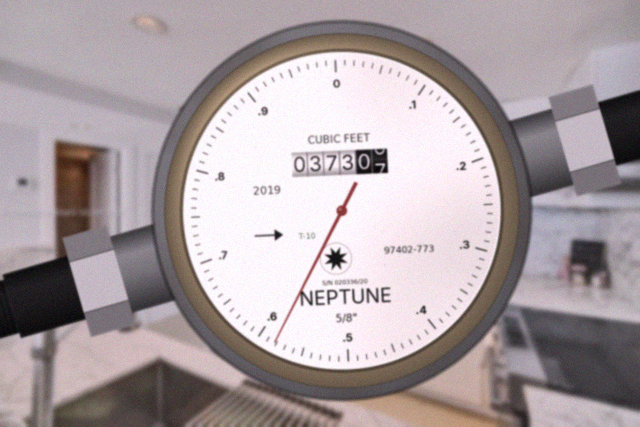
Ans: ft³ 37306.58
